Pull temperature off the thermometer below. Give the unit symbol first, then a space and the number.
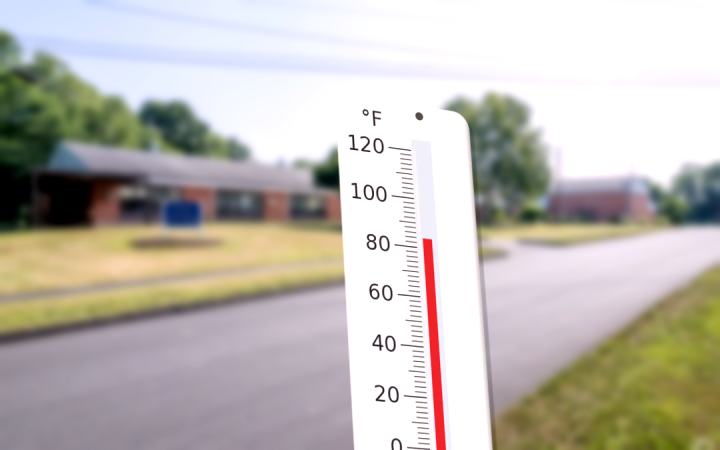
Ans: °F 84
